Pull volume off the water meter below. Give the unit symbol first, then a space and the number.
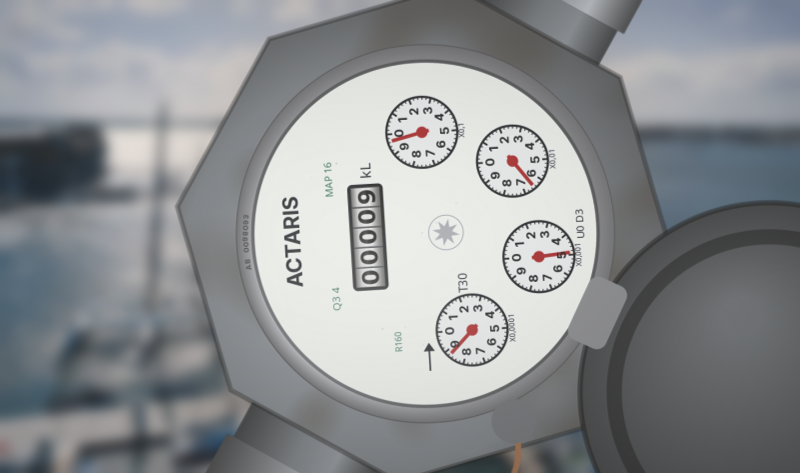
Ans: kL 8.9648
